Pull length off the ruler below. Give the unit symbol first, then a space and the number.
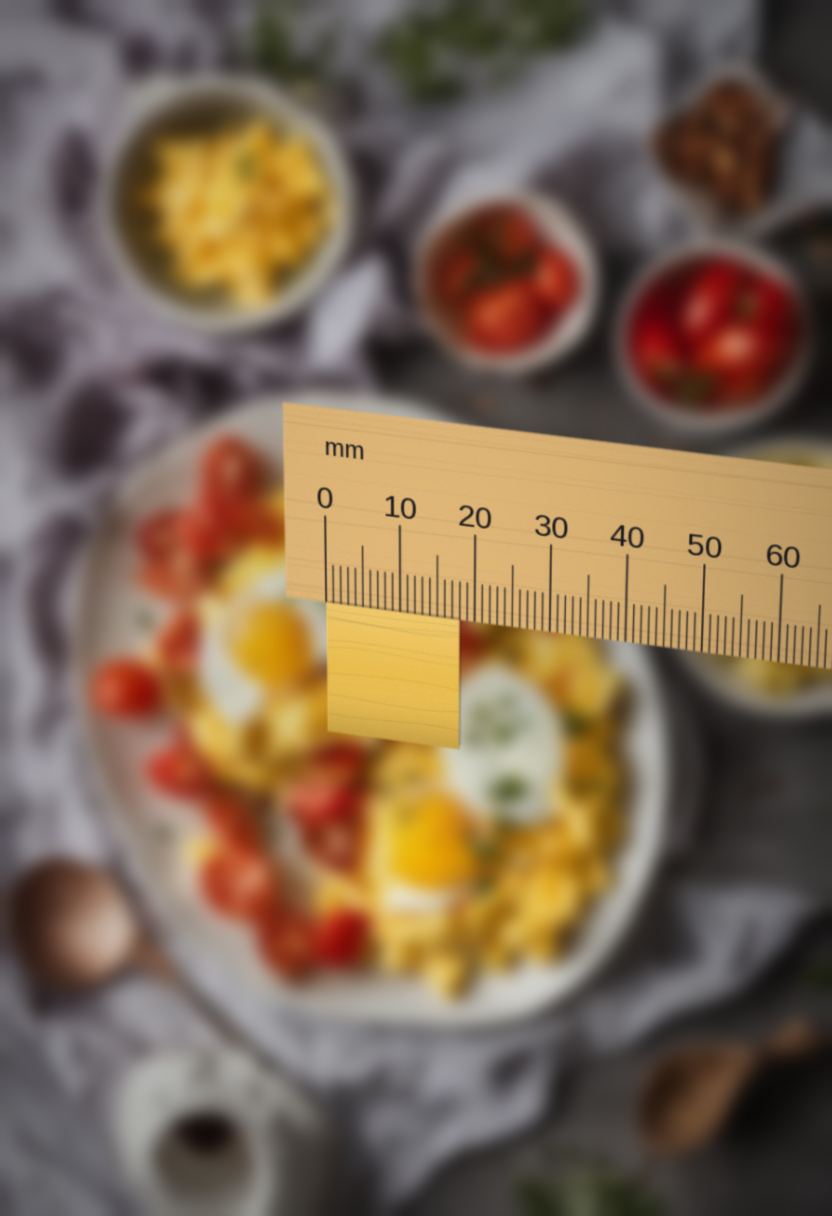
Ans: mm 18
